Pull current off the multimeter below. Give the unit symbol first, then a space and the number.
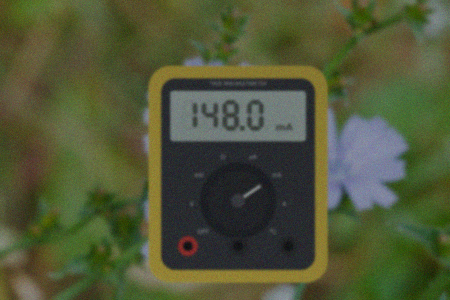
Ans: mA 148.0
